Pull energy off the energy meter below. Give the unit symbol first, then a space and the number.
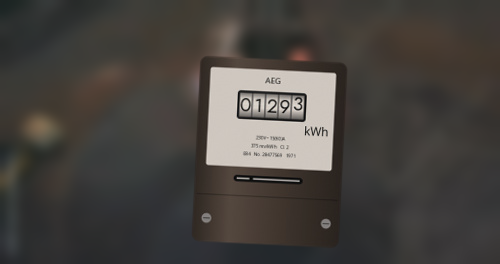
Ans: kWh 1293
